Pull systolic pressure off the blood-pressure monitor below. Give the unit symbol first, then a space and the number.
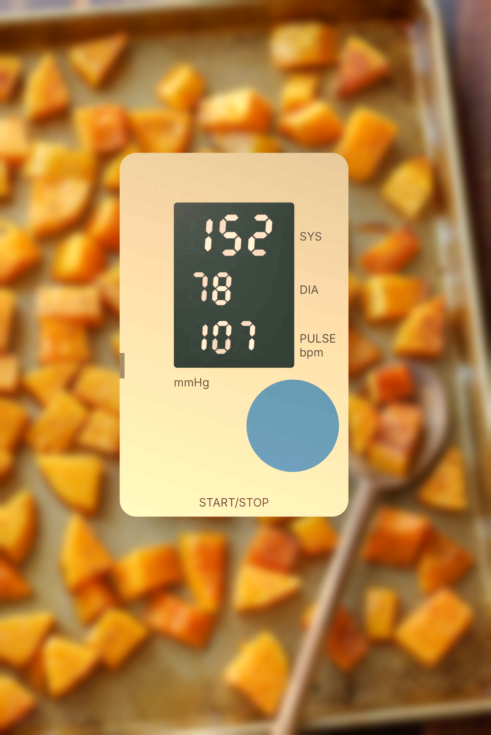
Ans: mmHg 152
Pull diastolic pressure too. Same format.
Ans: mmHg 78
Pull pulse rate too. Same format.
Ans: bpm 107
